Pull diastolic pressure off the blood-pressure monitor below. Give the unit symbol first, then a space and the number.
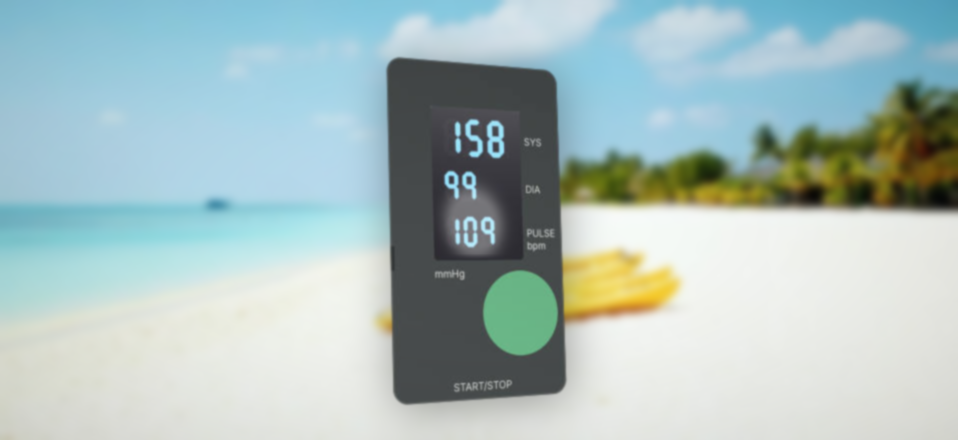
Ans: mmHg 99
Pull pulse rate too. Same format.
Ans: bpm 109
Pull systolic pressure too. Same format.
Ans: mmHg 158
